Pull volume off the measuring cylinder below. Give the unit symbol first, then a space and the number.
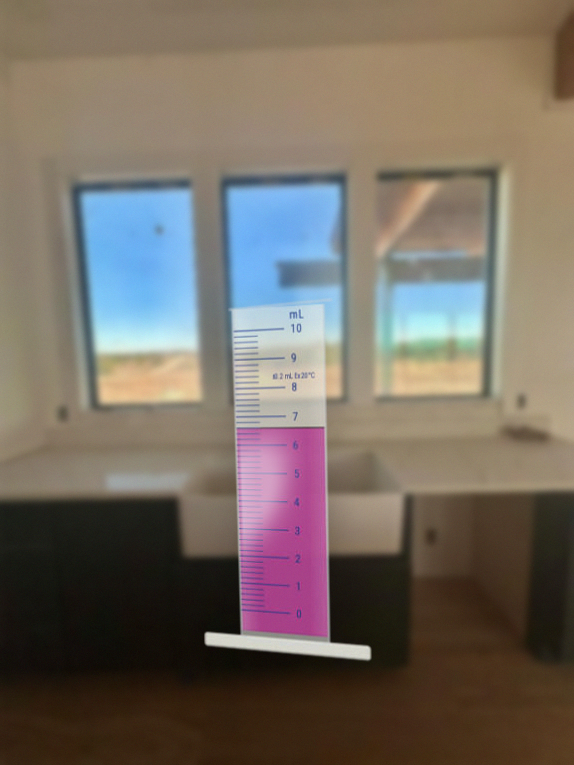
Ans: mL 6.6
